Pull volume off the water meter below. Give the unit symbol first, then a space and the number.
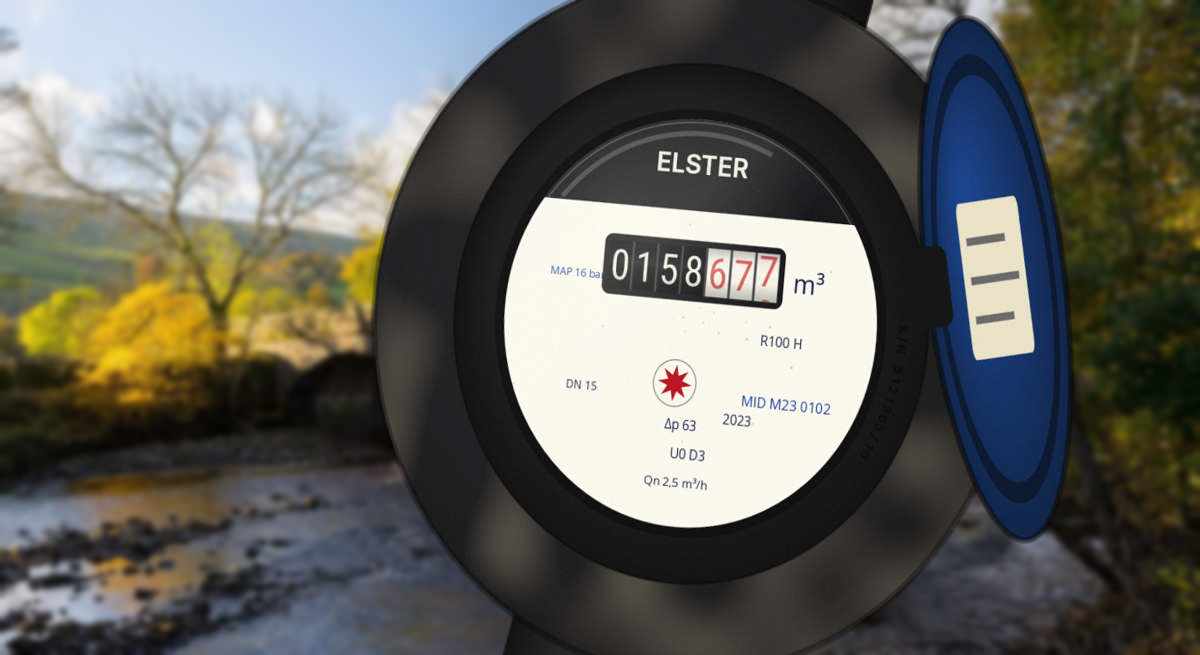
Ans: m³ 158.677
